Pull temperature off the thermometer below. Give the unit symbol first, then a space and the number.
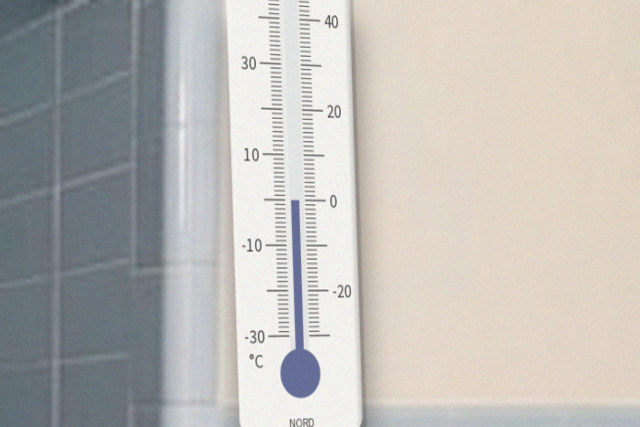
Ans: °C 0
